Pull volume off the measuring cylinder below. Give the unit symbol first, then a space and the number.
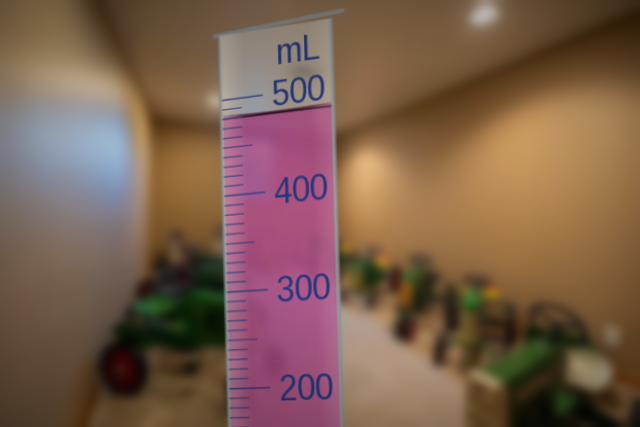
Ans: mL 480
